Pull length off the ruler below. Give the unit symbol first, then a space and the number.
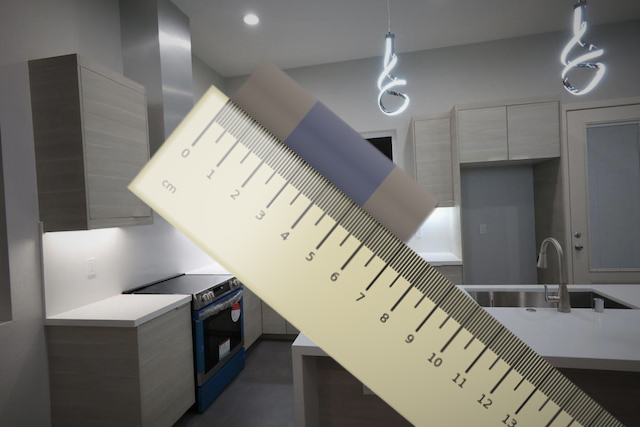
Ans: cm 7
